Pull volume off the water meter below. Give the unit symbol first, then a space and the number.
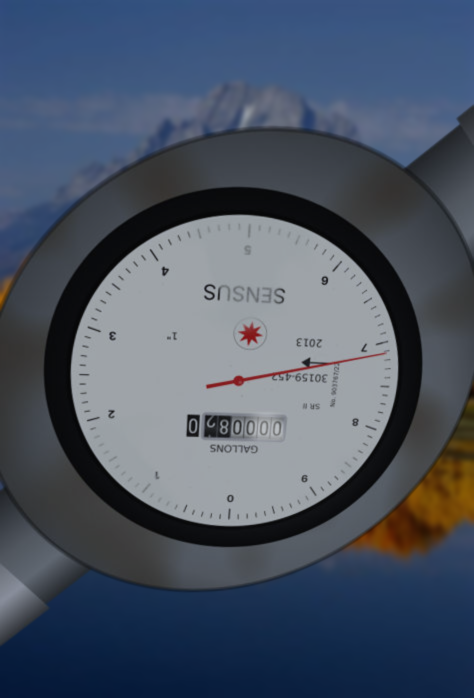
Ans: gal 817.1
